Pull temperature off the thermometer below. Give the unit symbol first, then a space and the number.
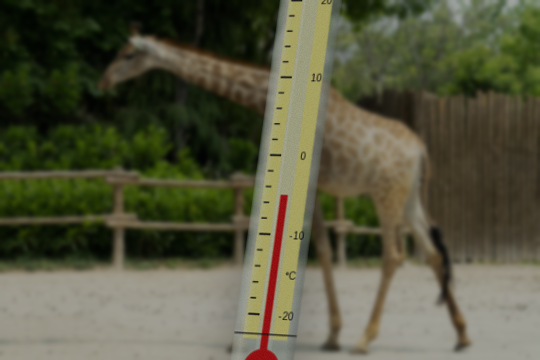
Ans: °C -5
